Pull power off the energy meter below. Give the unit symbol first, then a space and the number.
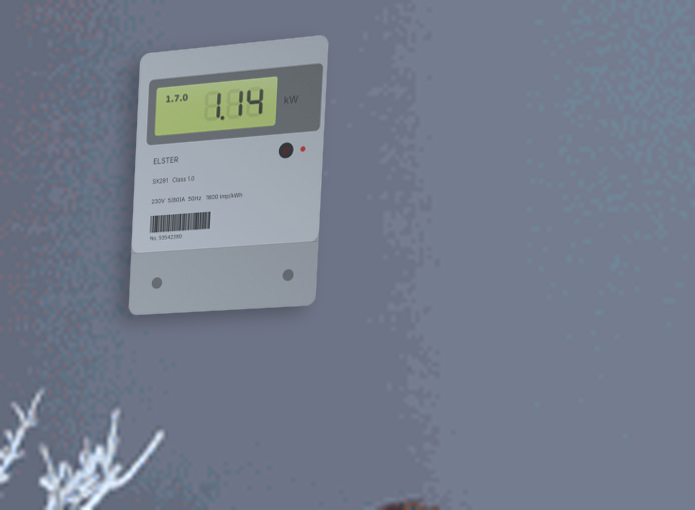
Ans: kW 1.14
